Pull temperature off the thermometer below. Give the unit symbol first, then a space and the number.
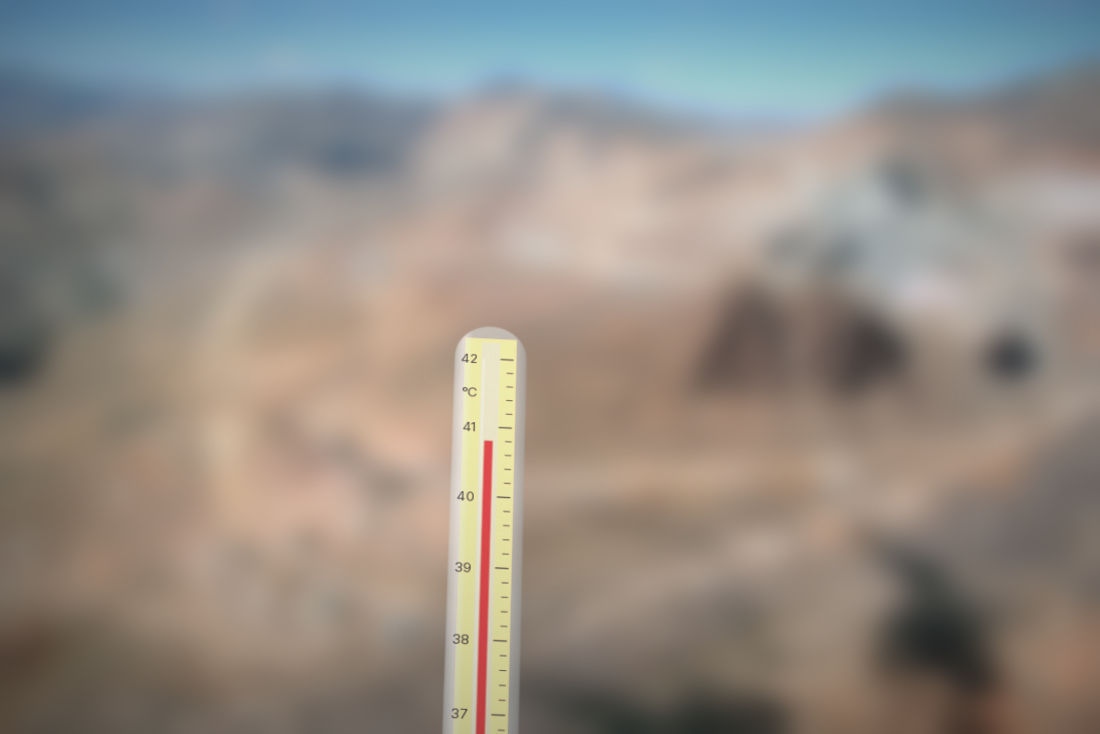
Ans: °C 40.8
